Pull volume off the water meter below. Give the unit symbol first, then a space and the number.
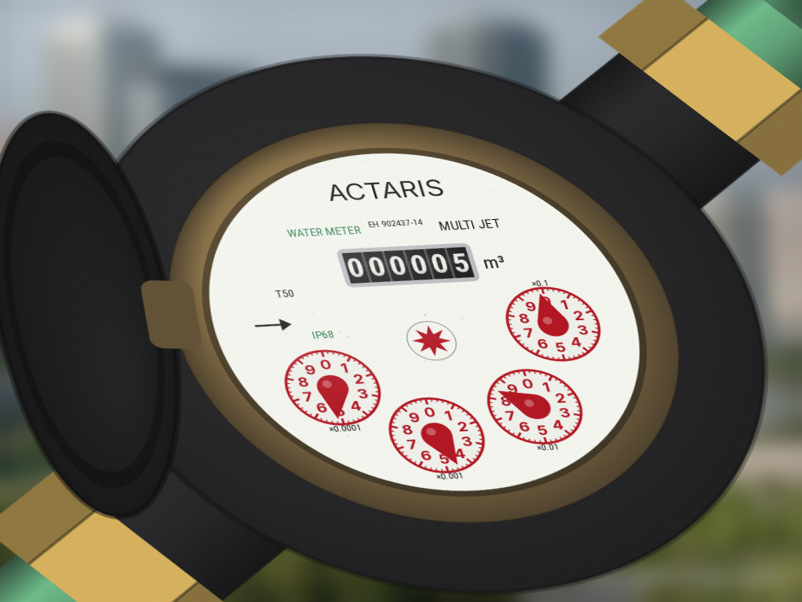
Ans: m³ 4.9845
